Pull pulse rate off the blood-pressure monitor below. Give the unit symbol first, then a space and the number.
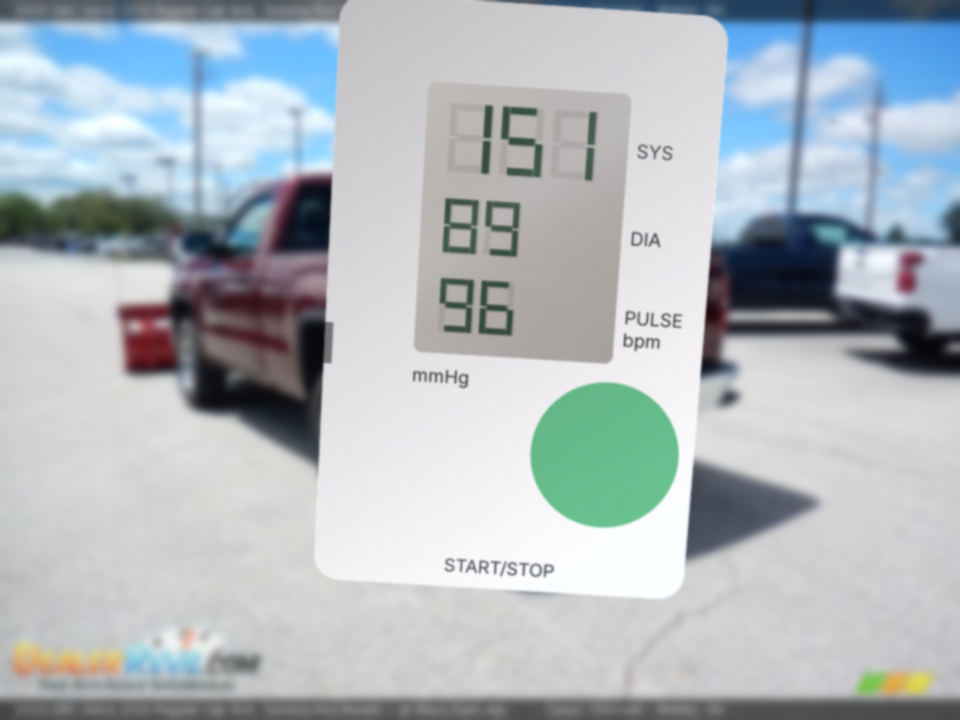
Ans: bpm 96
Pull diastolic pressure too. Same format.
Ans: mmHg 89
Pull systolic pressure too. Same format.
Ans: mmHg 151
